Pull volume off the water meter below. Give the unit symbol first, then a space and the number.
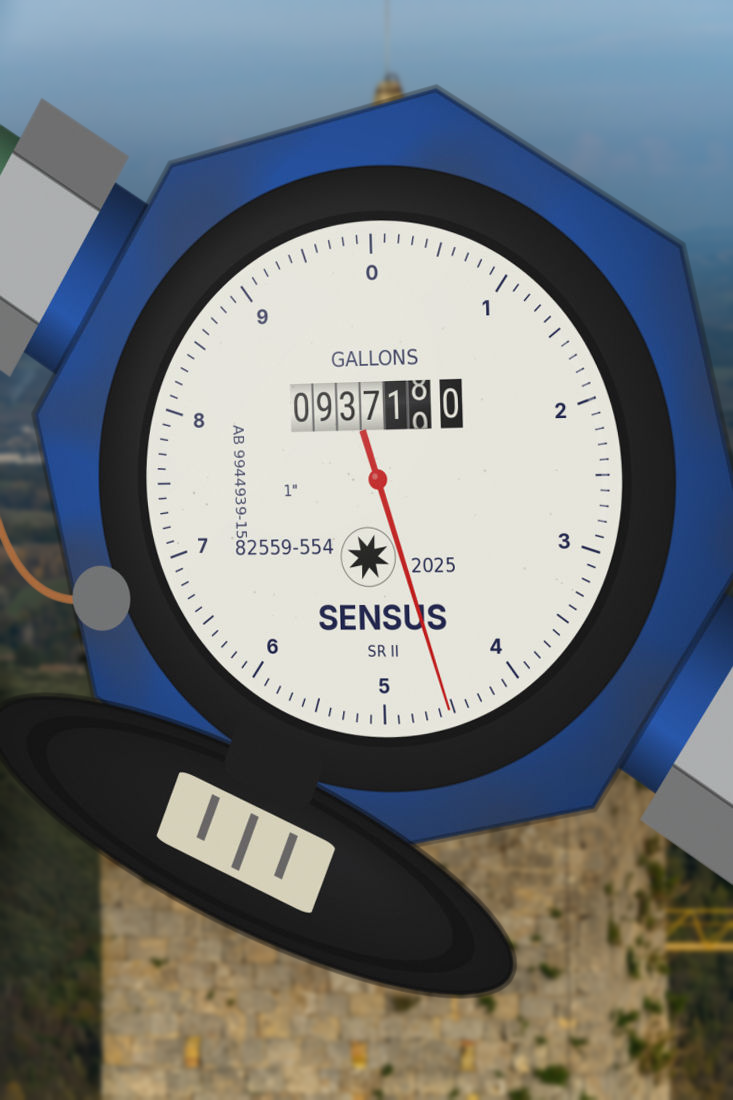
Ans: gal 937184.5
